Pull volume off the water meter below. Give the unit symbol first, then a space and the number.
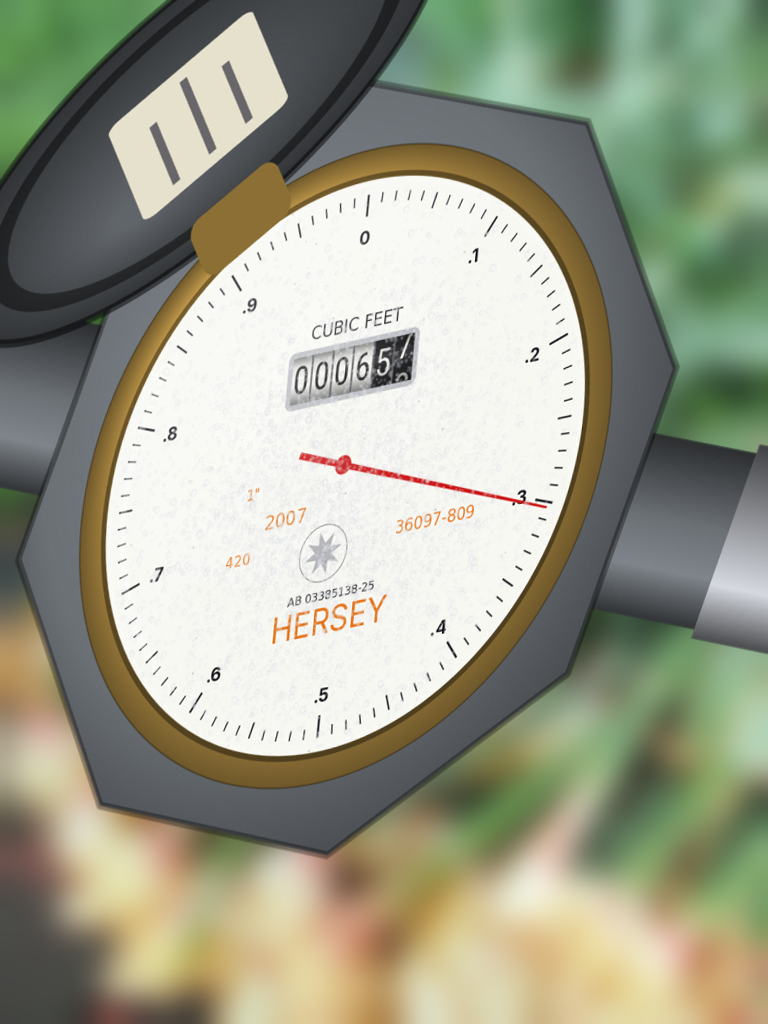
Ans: ft³ 657.30
